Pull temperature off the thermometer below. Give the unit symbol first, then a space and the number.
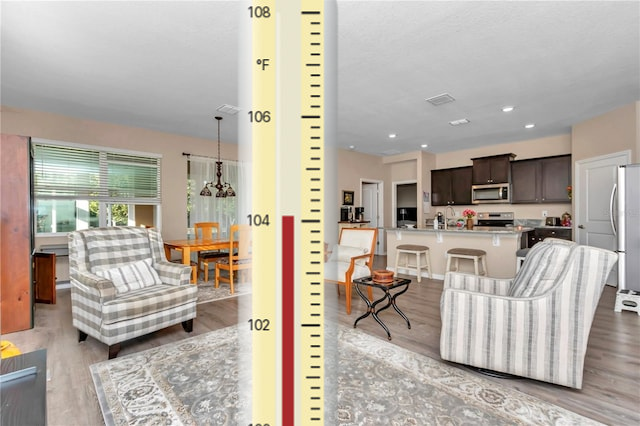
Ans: °F 104.1
